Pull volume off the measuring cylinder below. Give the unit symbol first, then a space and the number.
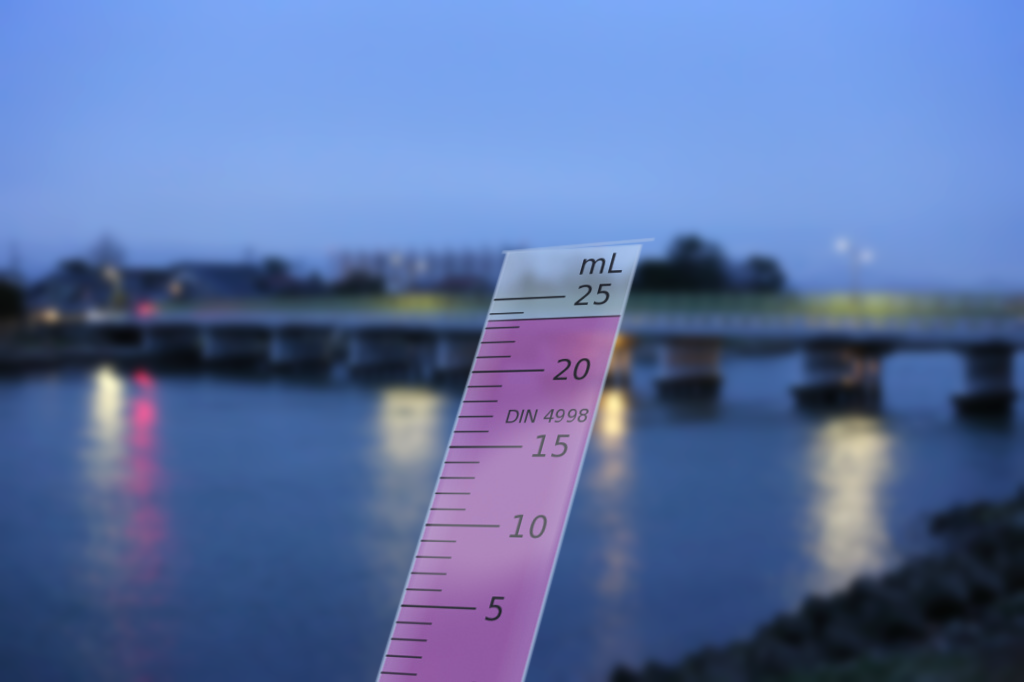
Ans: mL 23.5
